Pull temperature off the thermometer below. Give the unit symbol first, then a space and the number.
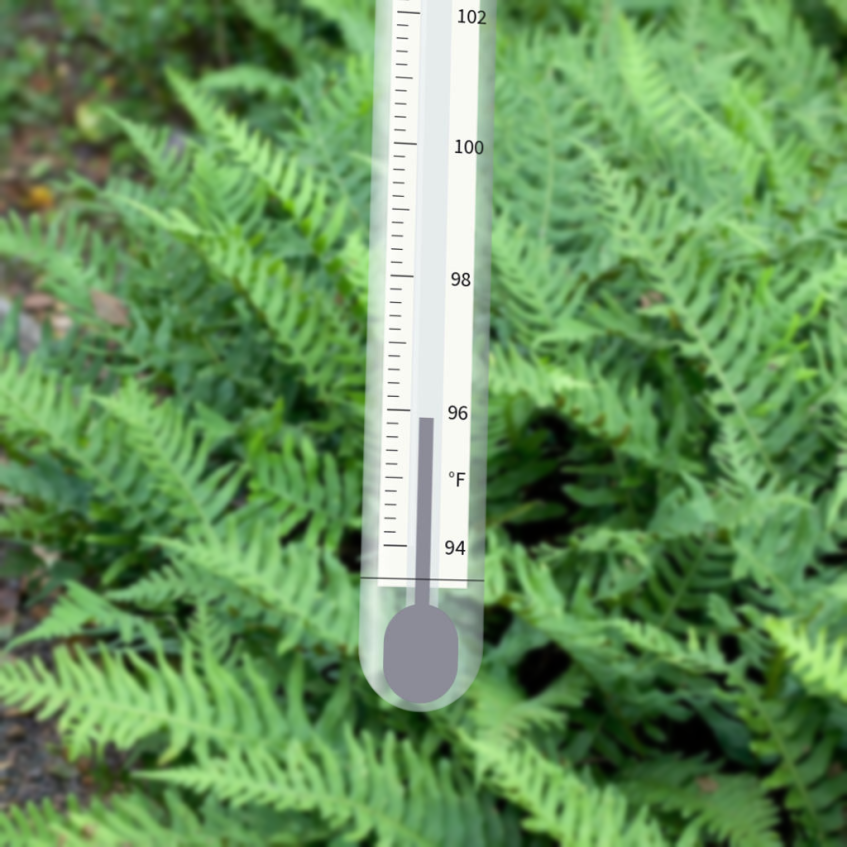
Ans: °F 95.9
